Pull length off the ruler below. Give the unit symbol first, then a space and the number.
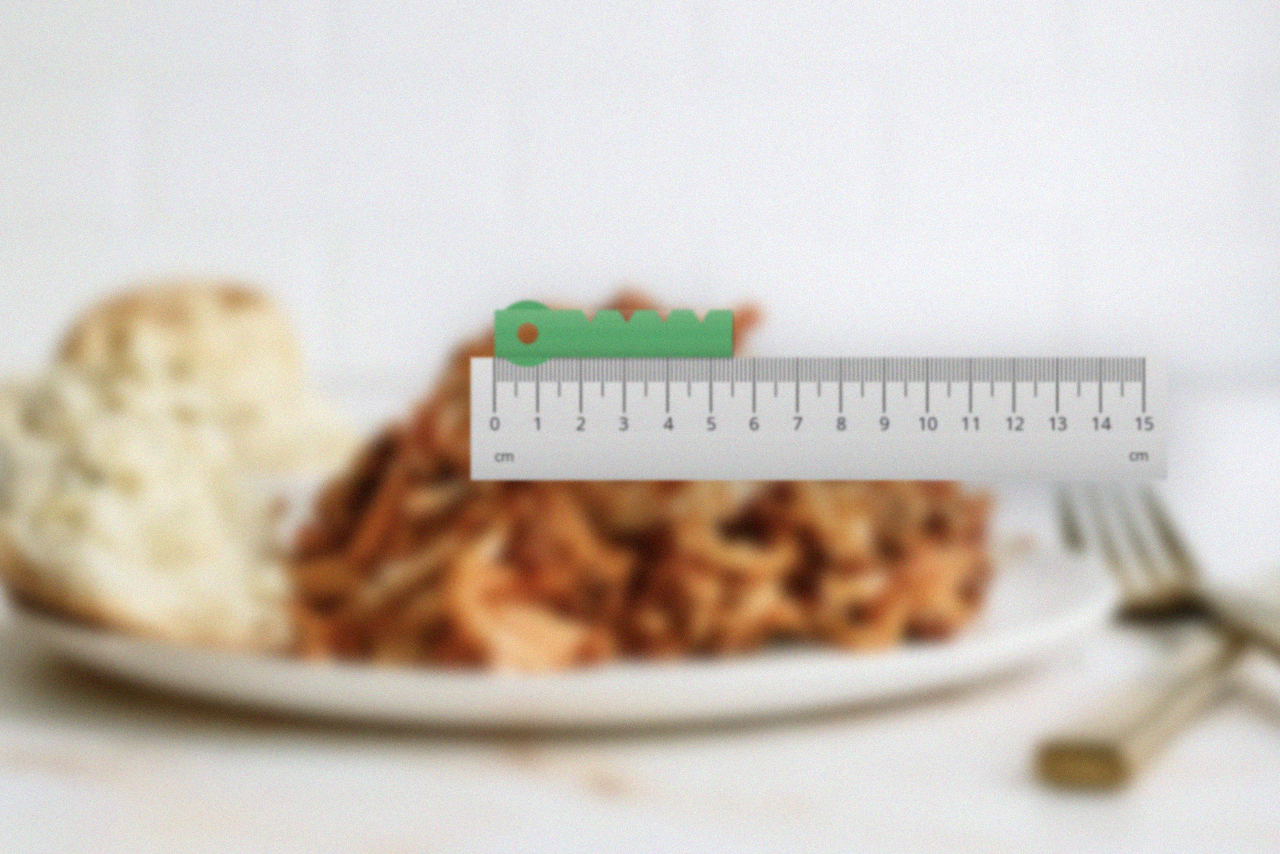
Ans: cm 5.5
